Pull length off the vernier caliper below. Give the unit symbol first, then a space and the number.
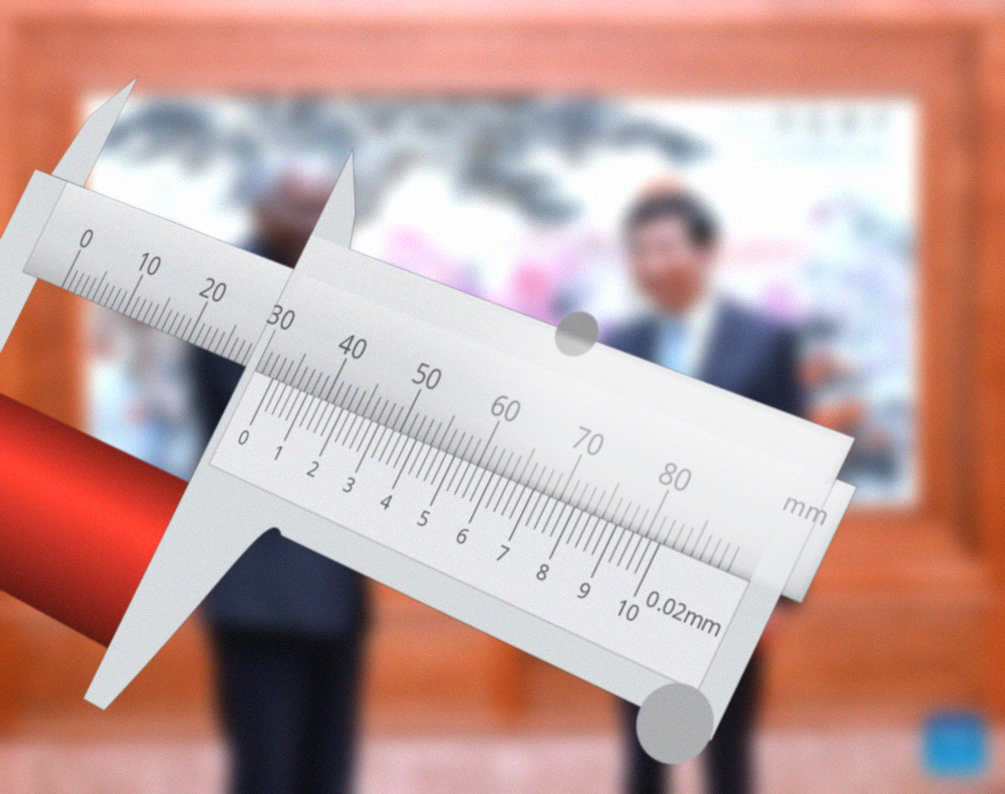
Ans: mm 32.6
